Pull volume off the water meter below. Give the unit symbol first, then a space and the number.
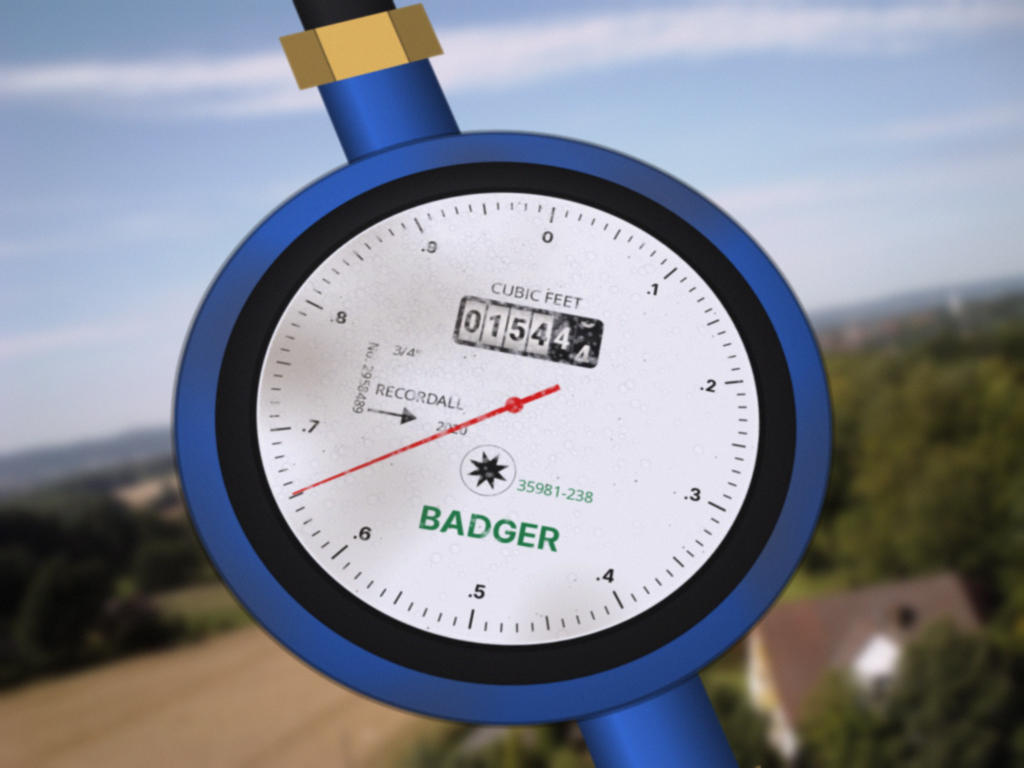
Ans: ft³ 15443.65
